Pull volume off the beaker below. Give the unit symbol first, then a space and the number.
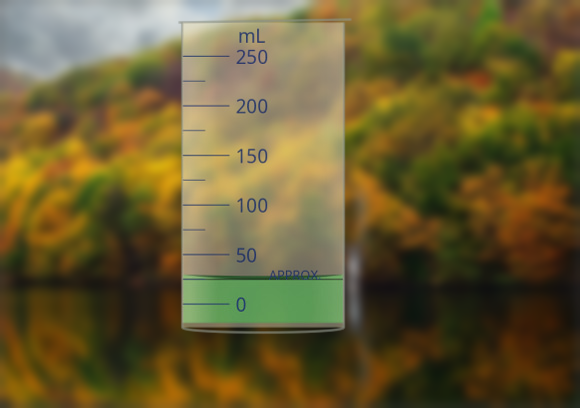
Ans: mL 25
